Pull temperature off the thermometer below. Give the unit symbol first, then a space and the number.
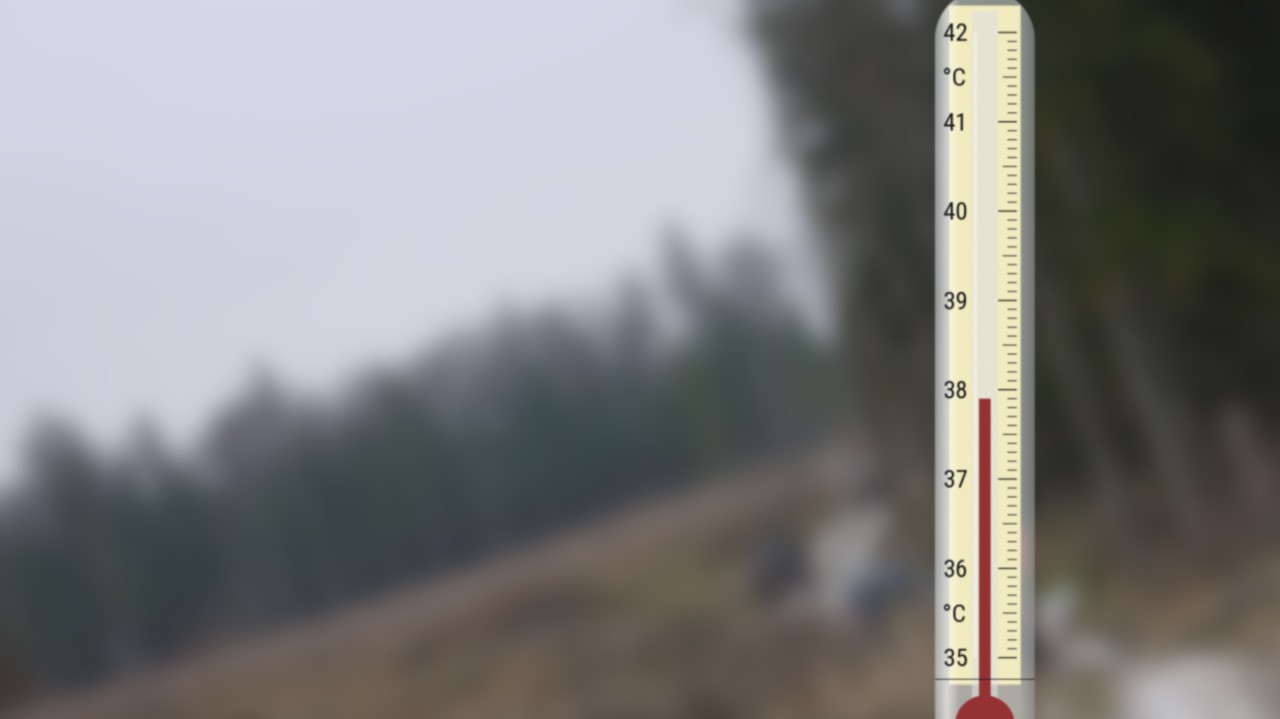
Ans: °C 37.9
